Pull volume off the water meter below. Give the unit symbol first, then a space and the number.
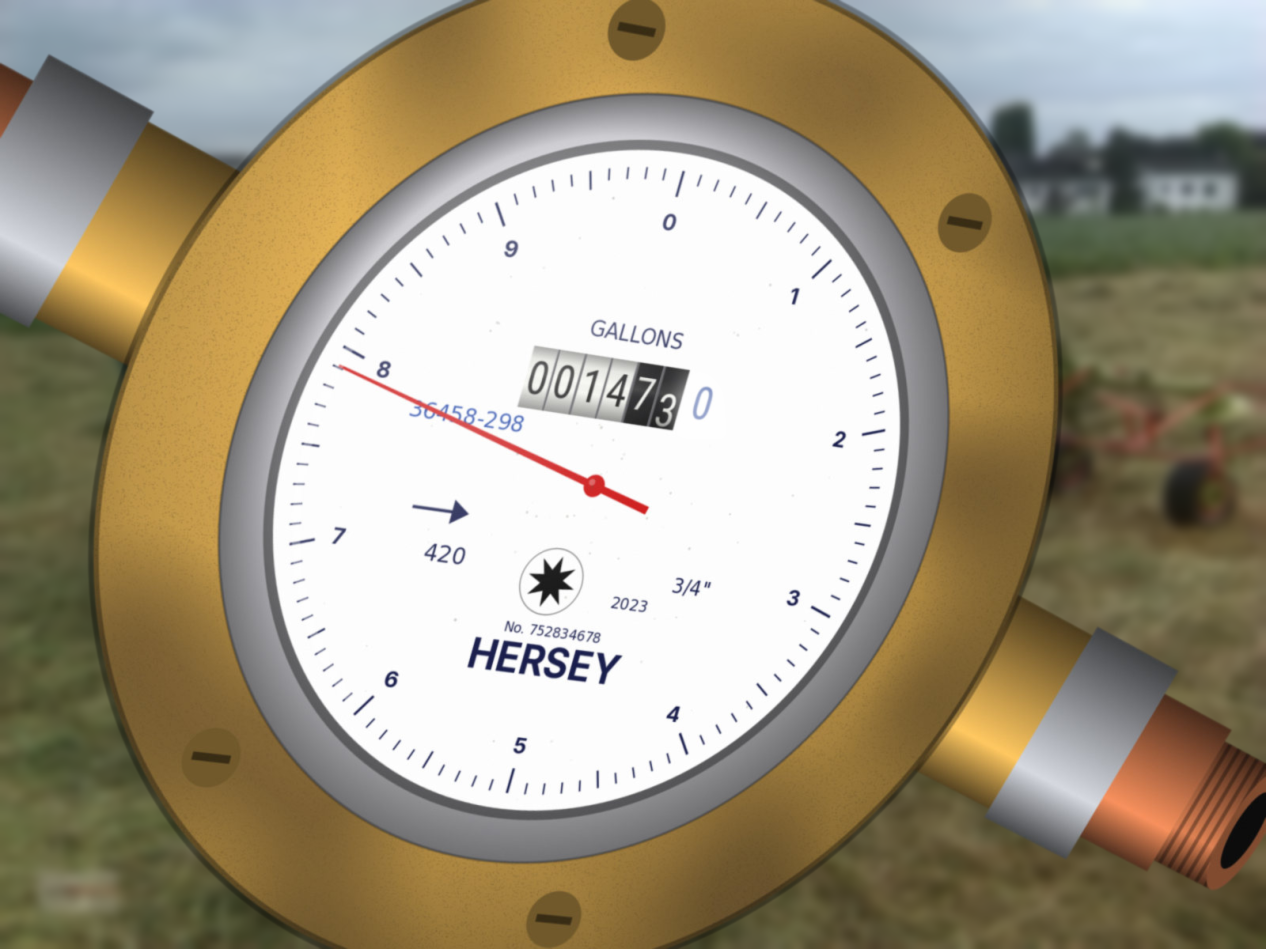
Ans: gal 14727.9
